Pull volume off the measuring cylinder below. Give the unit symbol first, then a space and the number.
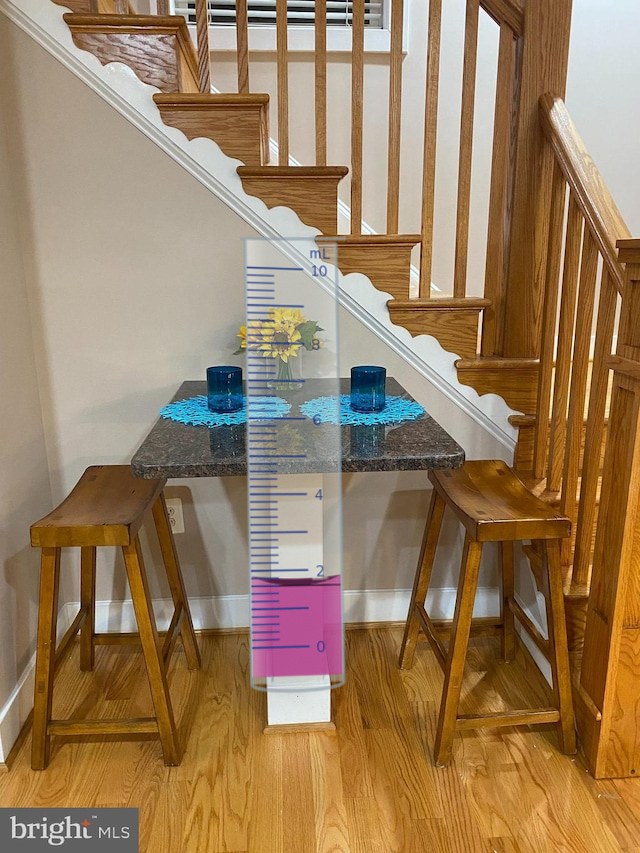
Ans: mL 1.6
